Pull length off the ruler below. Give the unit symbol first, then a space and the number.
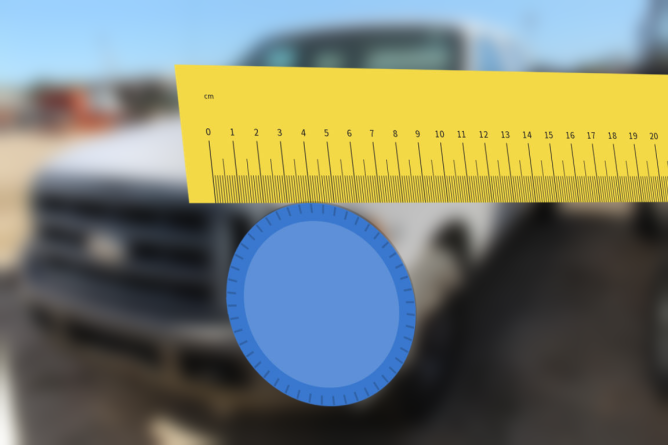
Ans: cm 8
